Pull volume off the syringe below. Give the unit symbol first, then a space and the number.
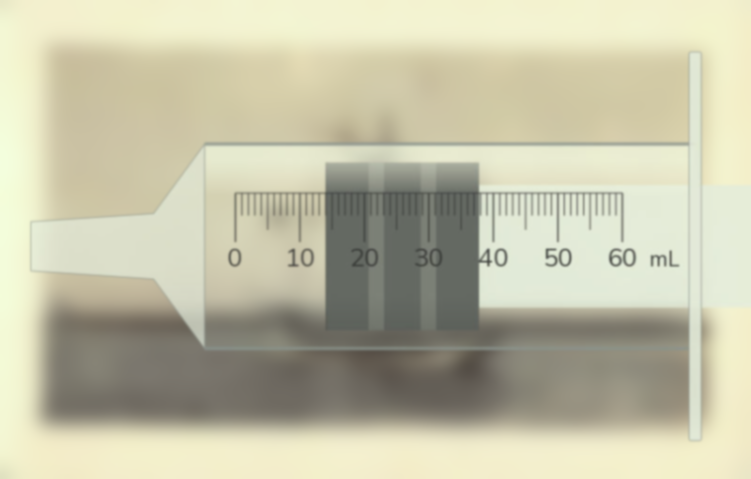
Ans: mL 14
